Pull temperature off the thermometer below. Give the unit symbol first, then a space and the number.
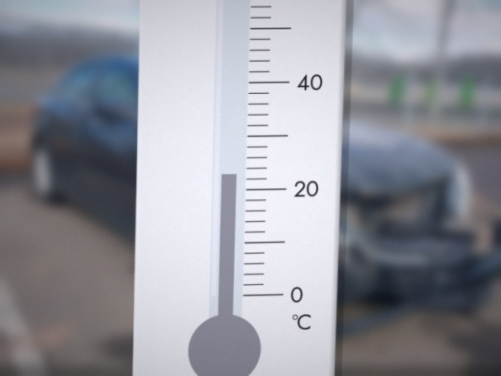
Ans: °C 23
